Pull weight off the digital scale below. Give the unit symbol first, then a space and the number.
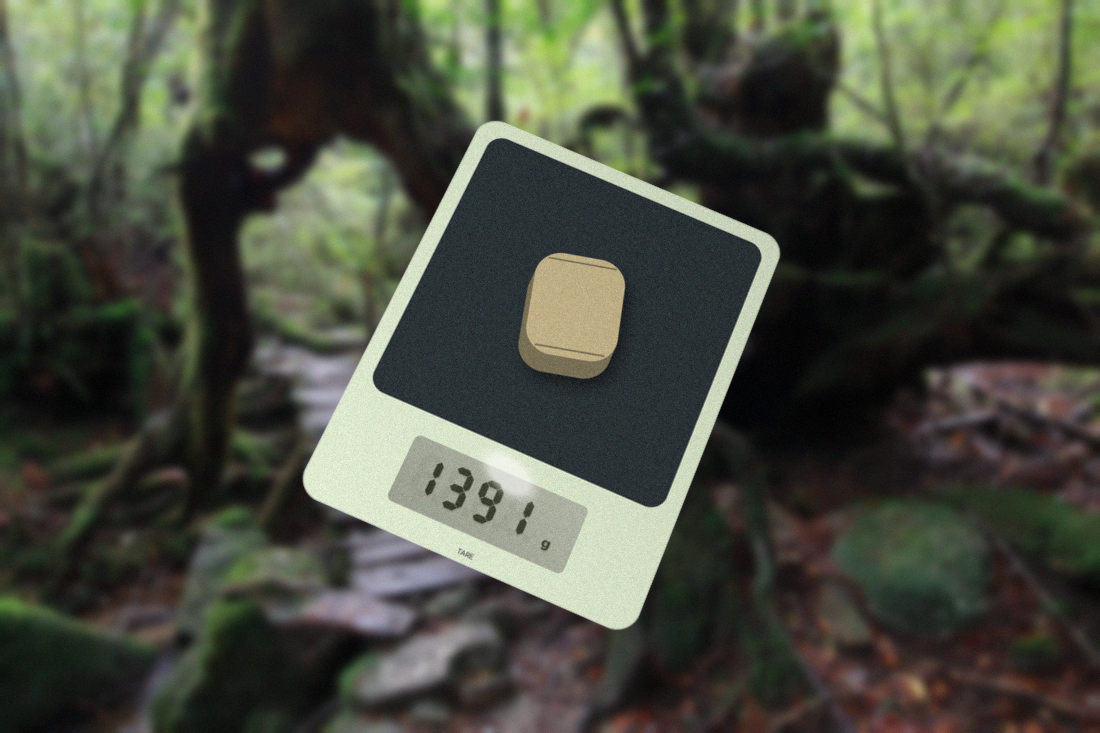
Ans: g 1391
